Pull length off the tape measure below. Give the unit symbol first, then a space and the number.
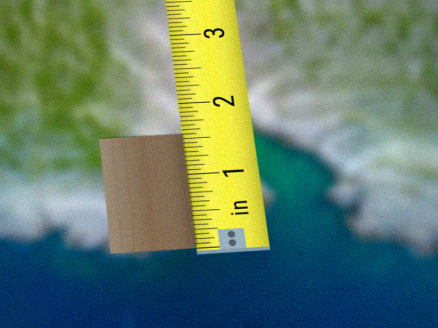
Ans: in 1.5625
